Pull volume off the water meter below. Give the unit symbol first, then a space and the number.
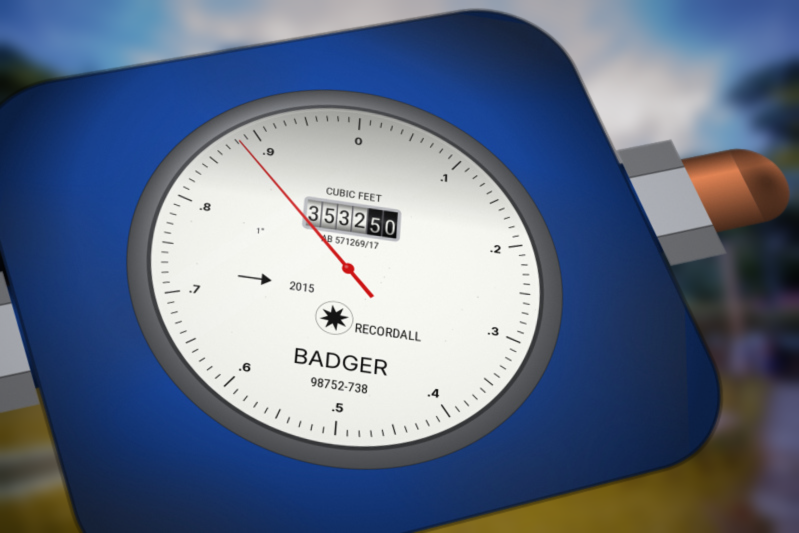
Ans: ft³ 353249.88
